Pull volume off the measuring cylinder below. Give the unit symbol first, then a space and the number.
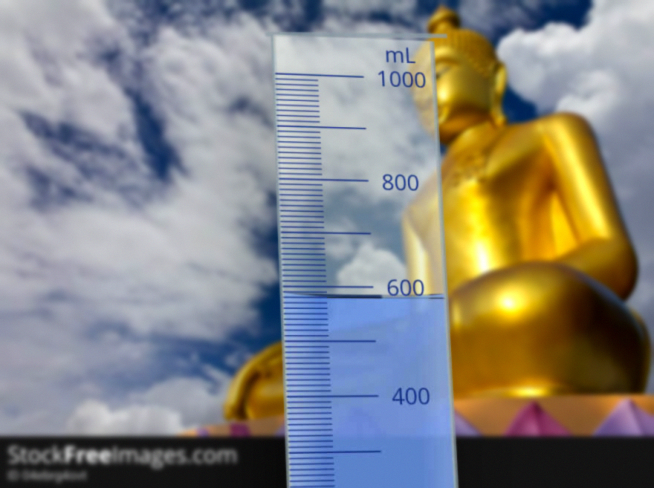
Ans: mL 580
